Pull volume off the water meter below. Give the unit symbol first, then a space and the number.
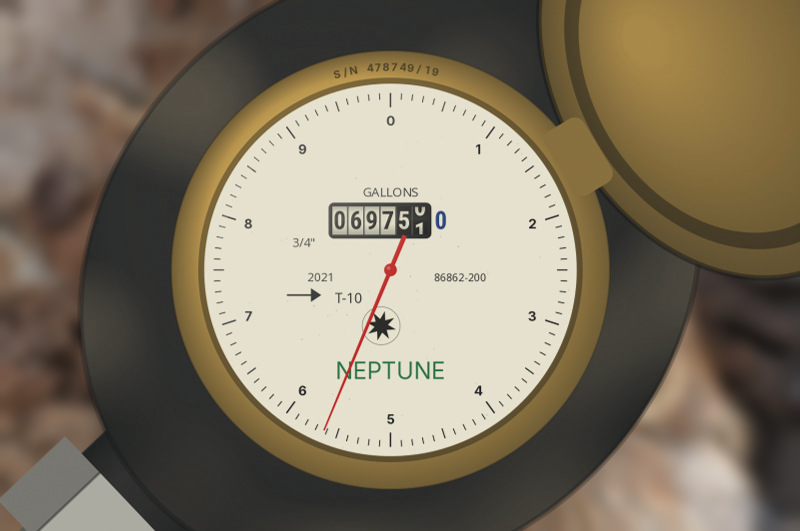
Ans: gal 697505.6
